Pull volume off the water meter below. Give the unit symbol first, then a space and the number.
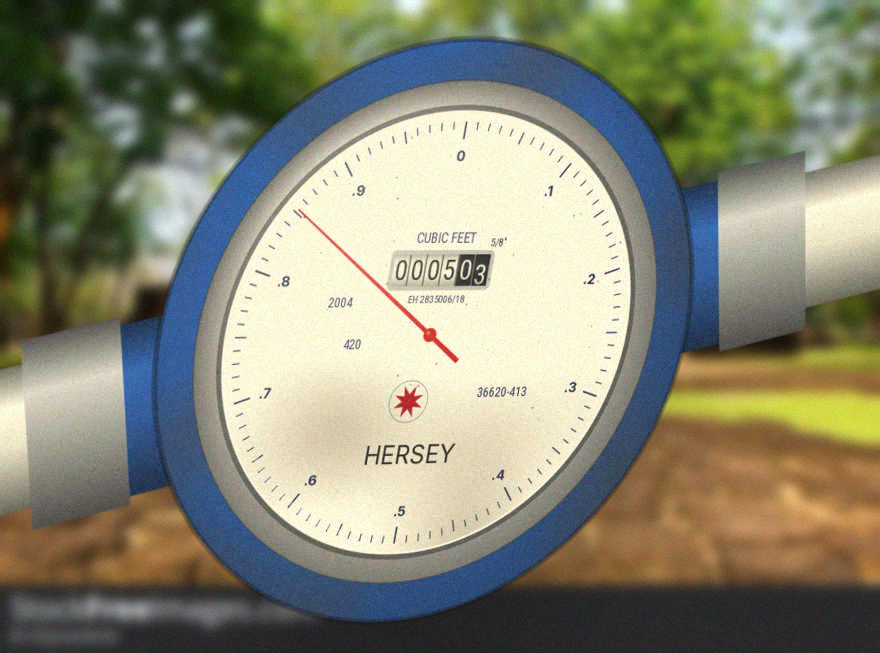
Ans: ft³ 502.85
